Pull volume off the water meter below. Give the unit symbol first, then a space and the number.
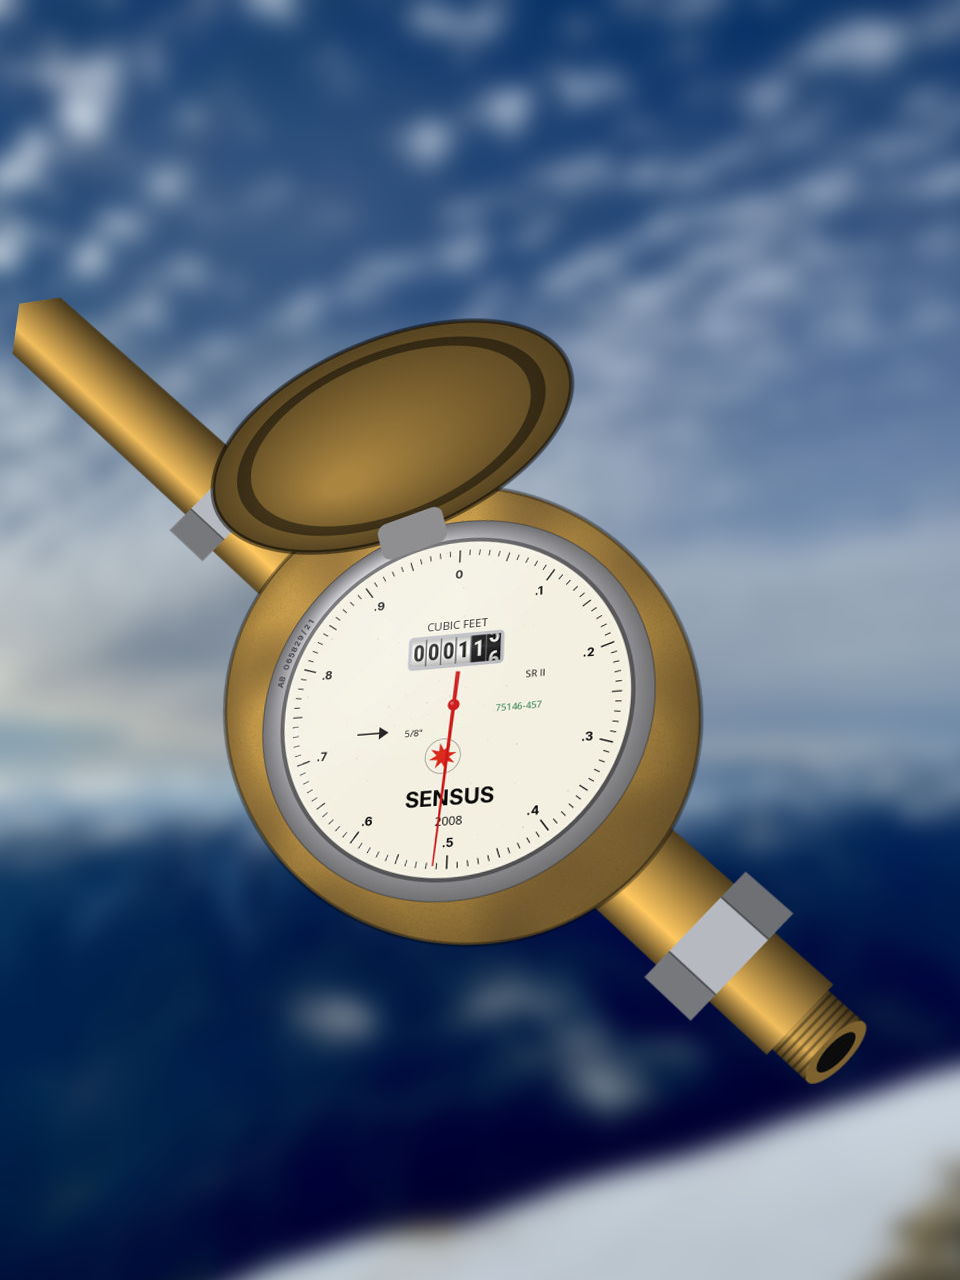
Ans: ft³ 115.51
